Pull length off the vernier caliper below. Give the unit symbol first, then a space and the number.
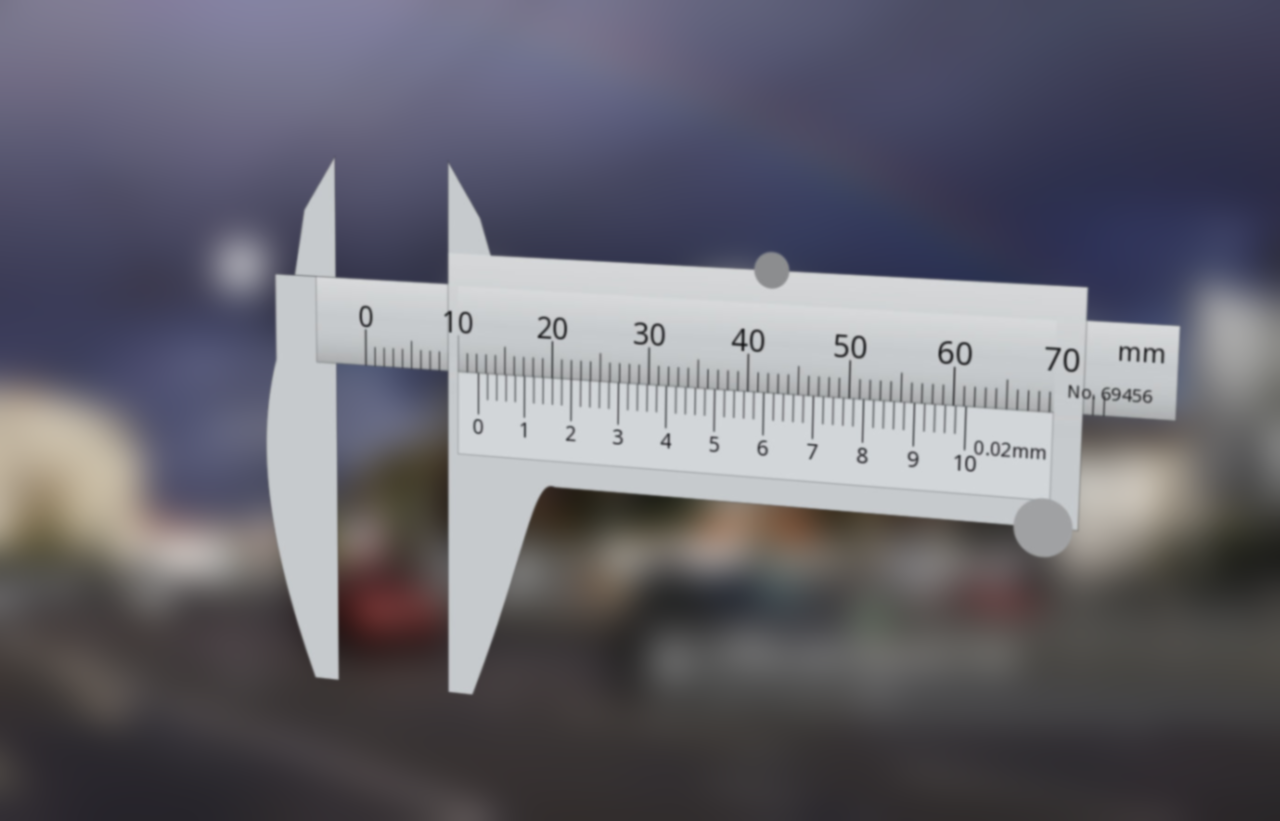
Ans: mm 12.2
